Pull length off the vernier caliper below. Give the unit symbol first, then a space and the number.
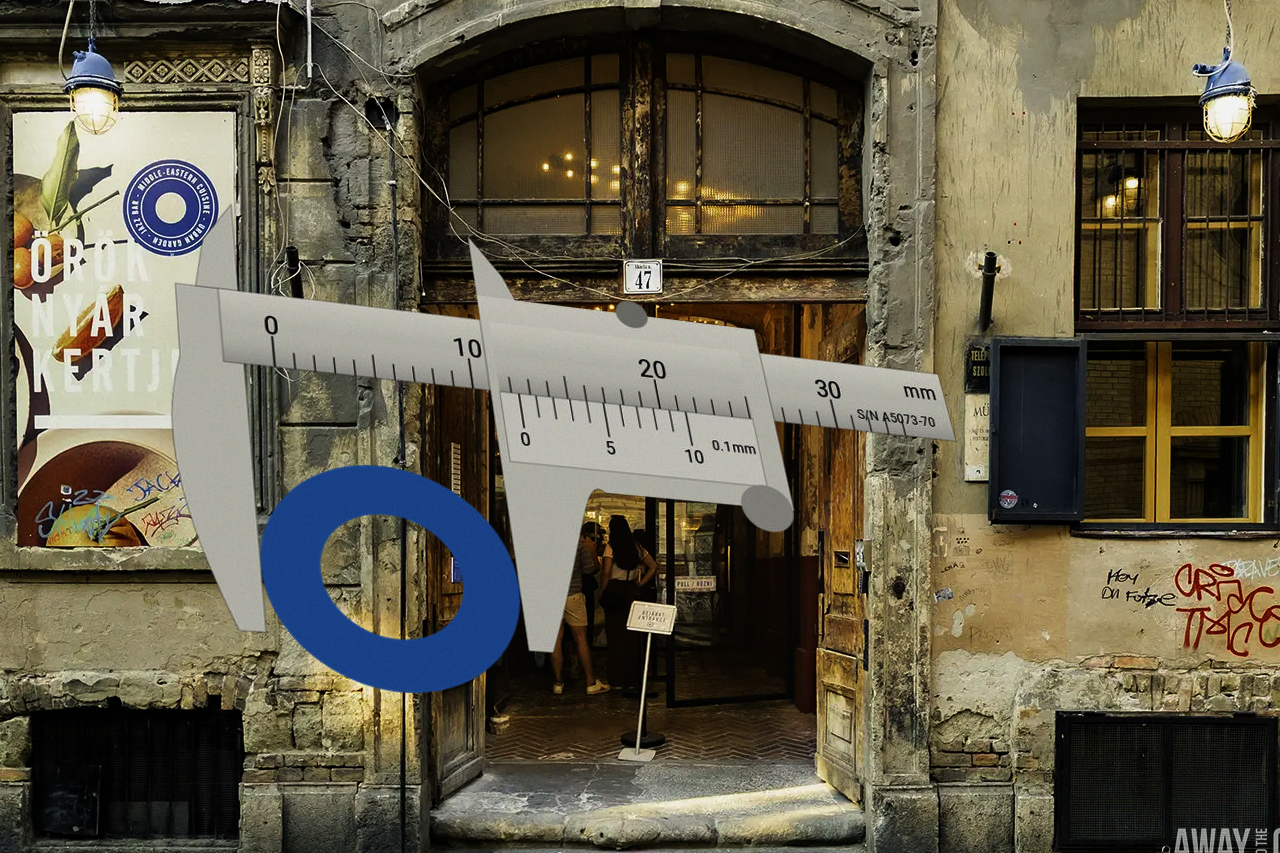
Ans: mm 12.4
